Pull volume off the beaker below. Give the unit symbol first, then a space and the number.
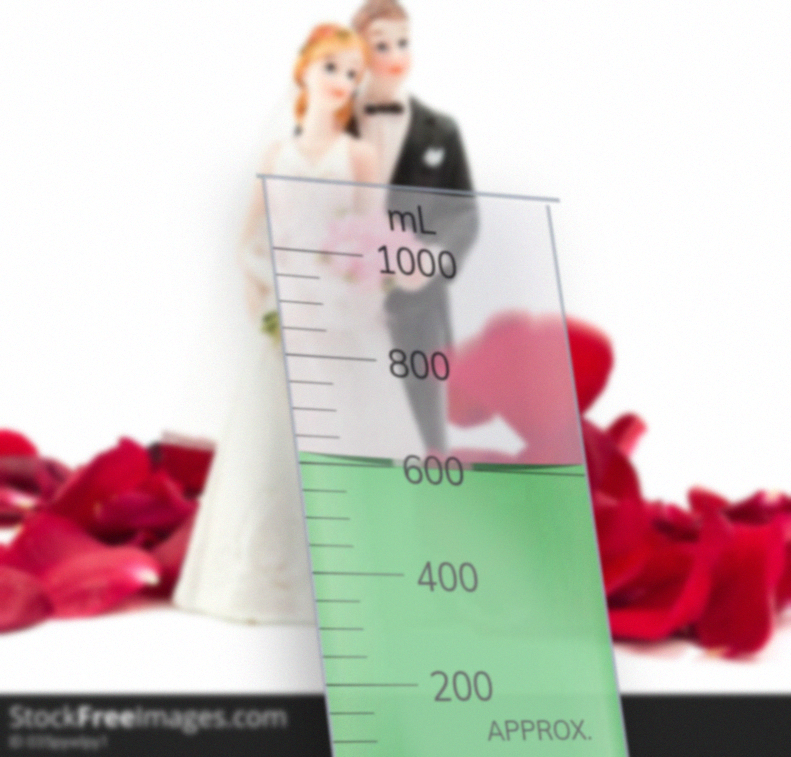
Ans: mL 600
